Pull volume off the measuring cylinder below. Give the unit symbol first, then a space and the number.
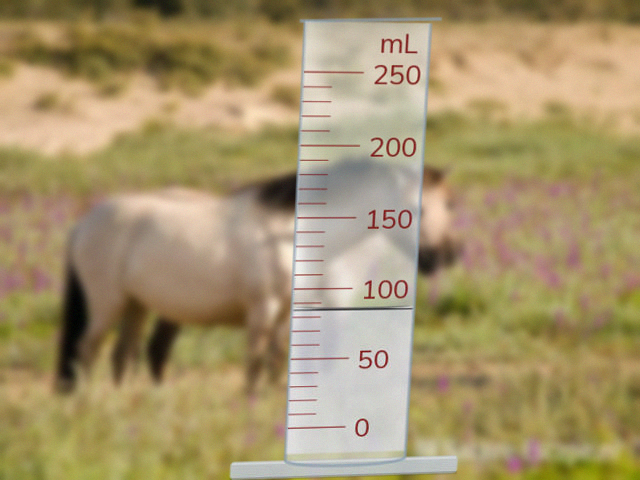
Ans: mL 85
